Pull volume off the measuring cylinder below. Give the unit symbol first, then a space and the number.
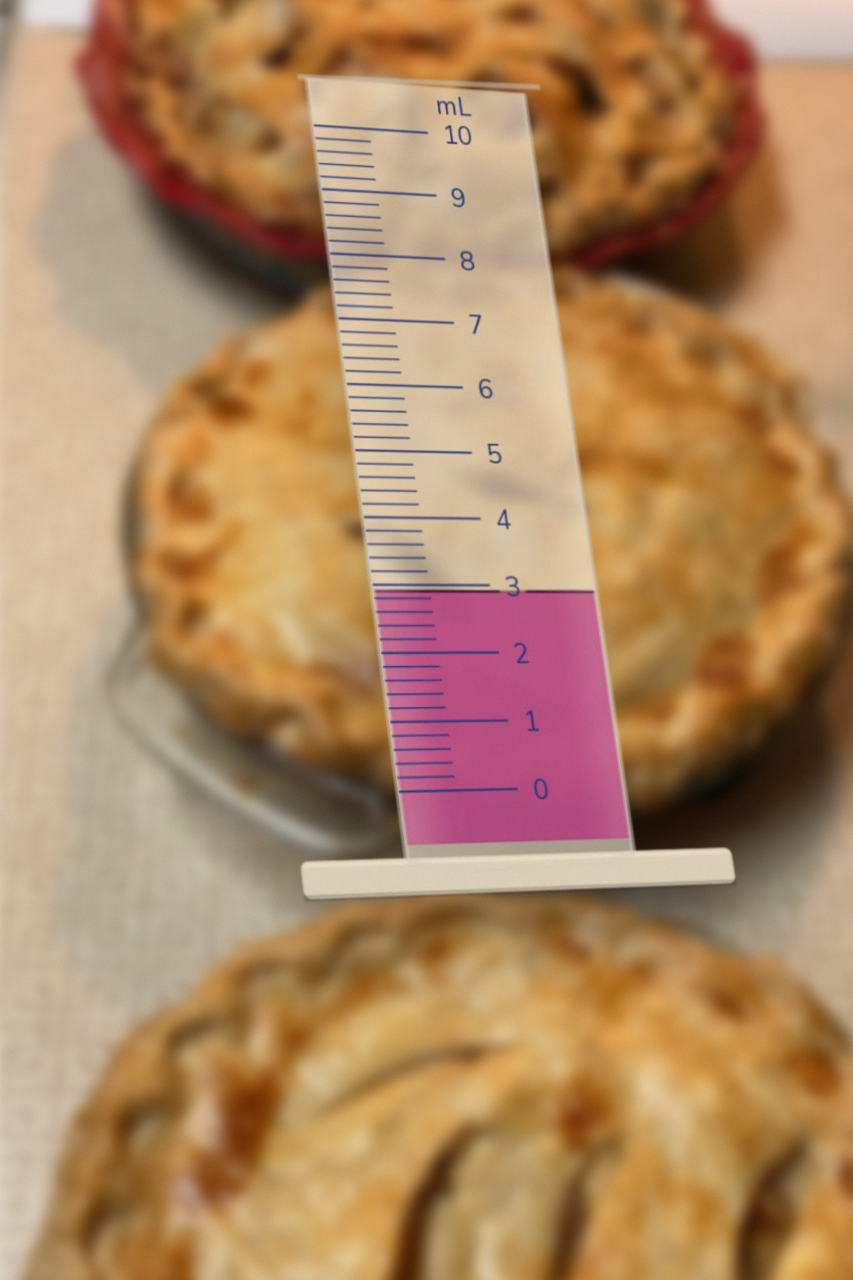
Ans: mL 2.9
